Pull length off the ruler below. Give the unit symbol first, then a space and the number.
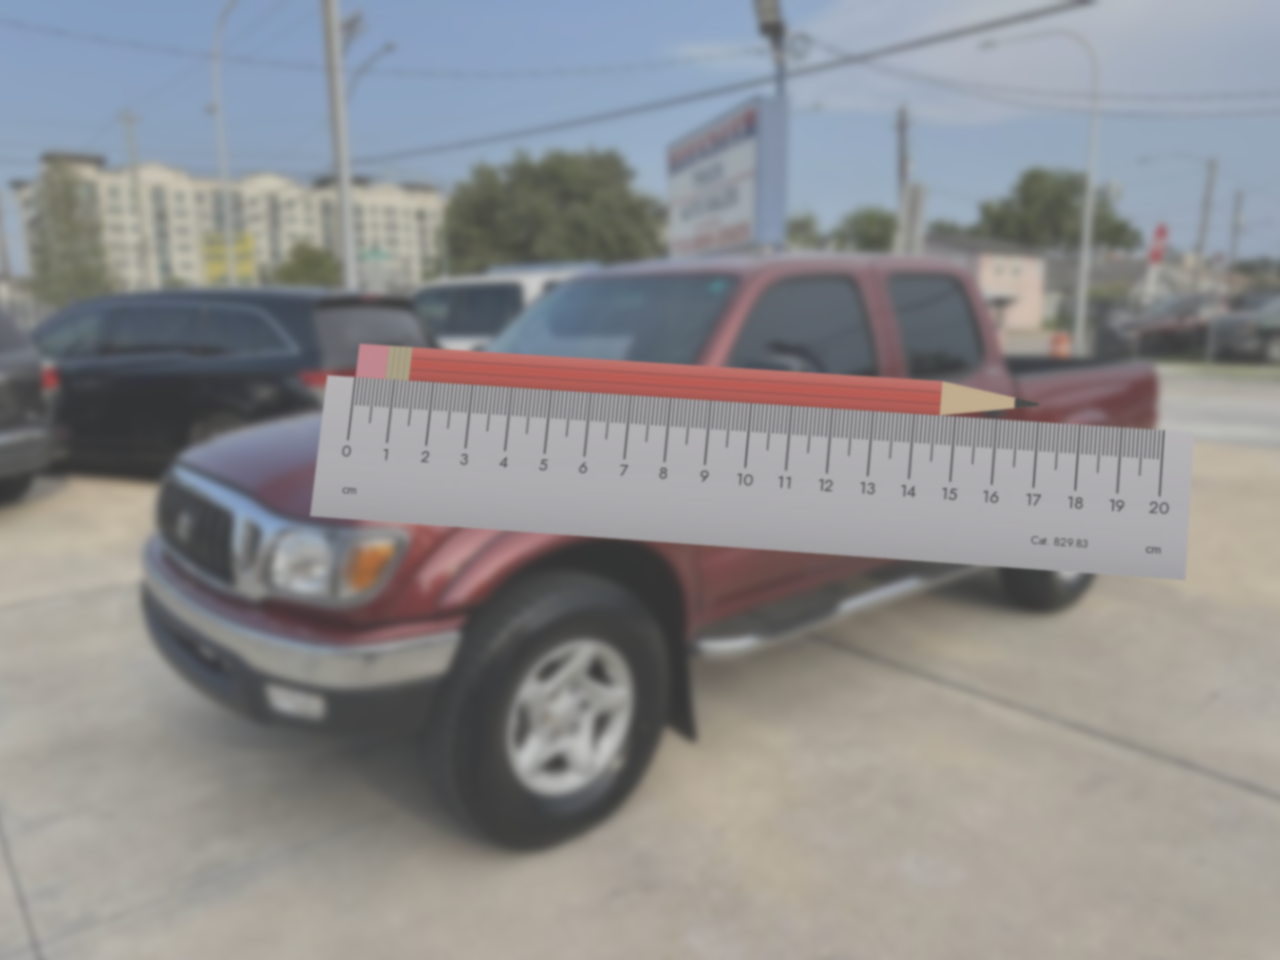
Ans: cm 17
